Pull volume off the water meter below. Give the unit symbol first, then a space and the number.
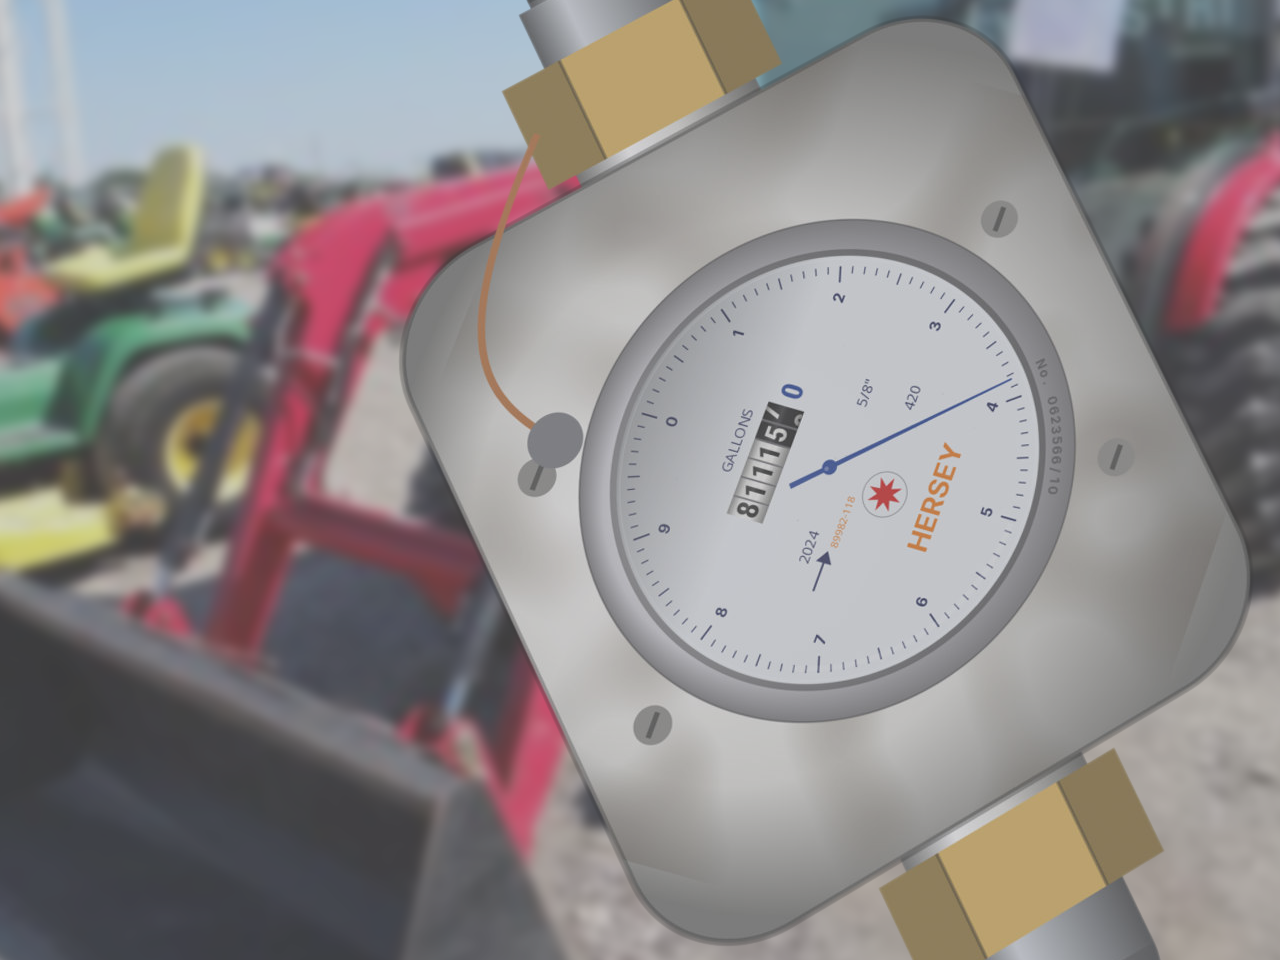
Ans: gal 8111573.8
